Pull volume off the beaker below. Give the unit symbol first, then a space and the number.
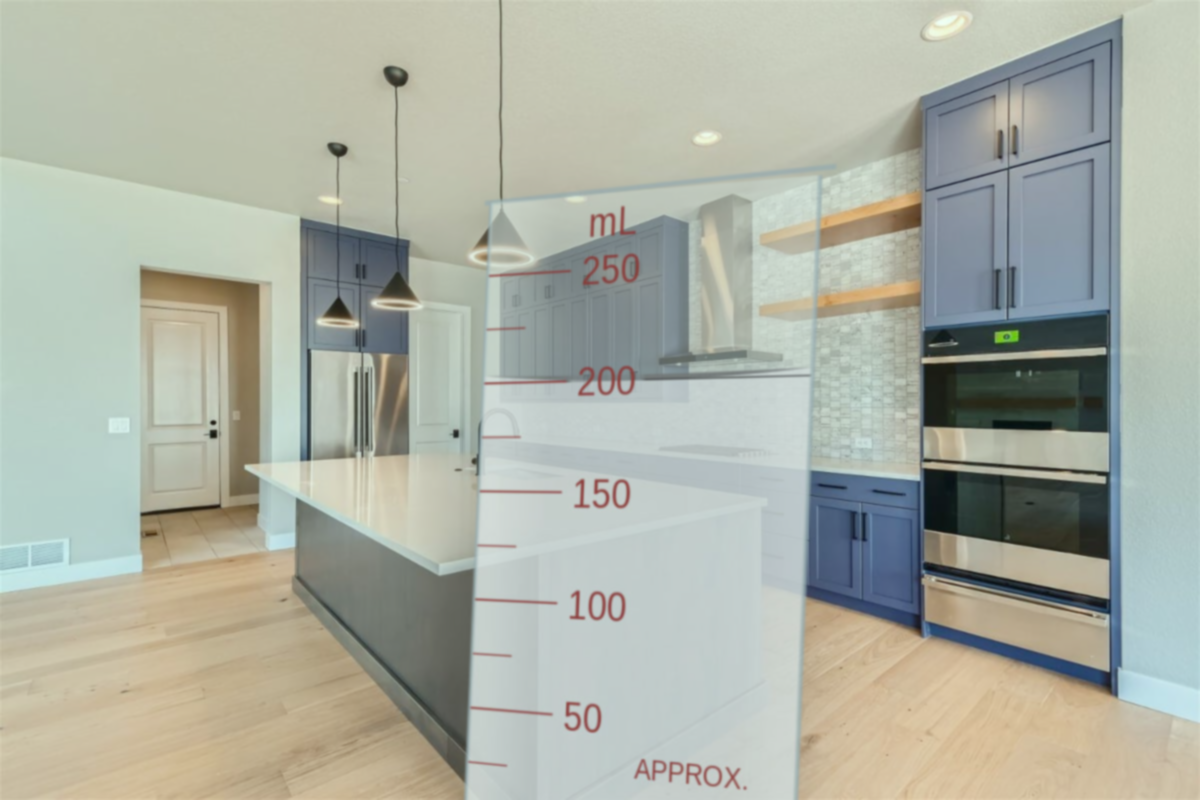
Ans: mL 200
